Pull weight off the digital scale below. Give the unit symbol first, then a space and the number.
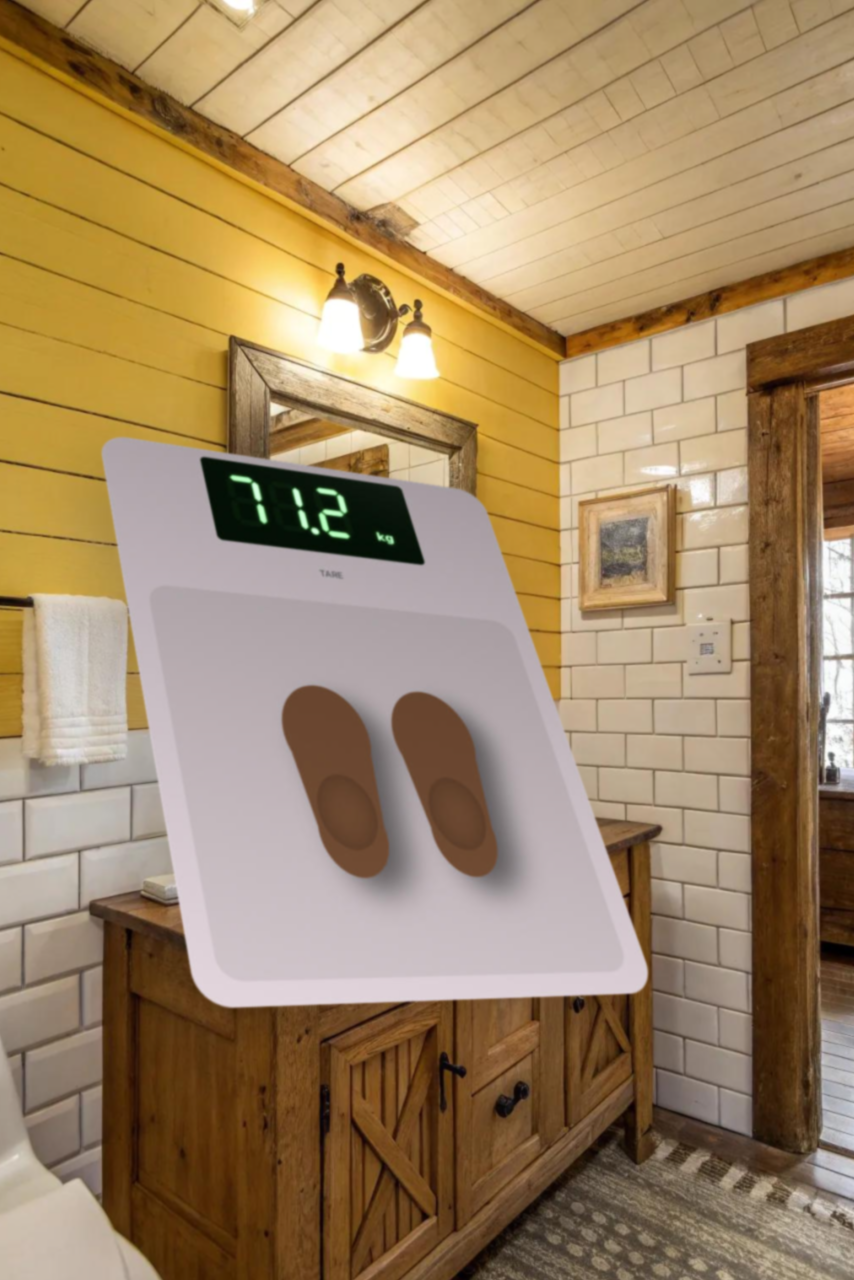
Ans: kg 71.2
